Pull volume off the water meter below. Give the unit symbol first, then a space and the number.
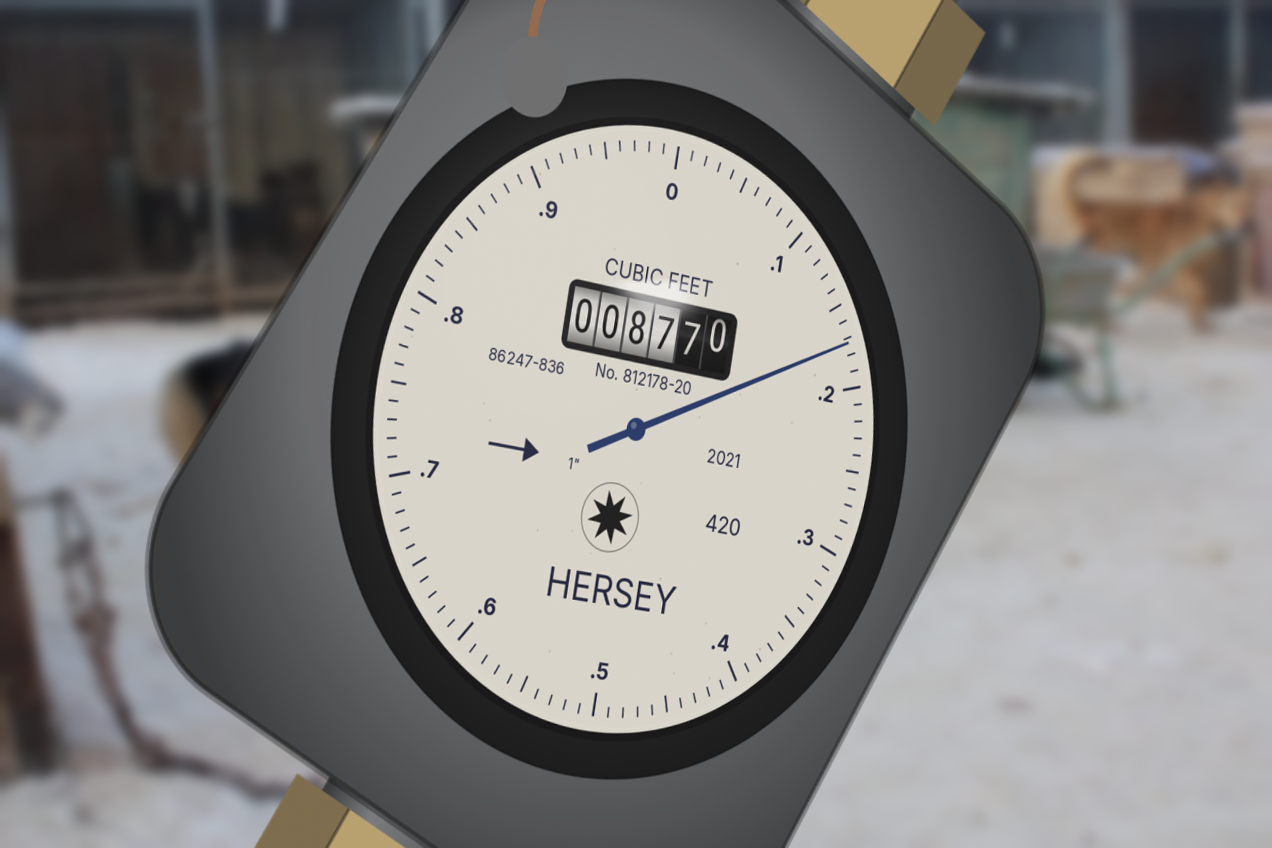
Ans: ft³ 8770.17
